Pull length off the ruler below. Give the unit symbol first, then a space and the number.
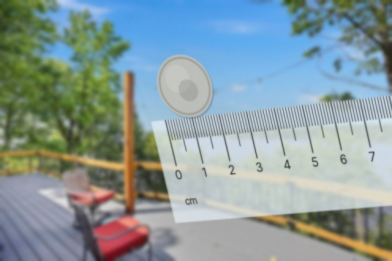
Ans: cm 2
